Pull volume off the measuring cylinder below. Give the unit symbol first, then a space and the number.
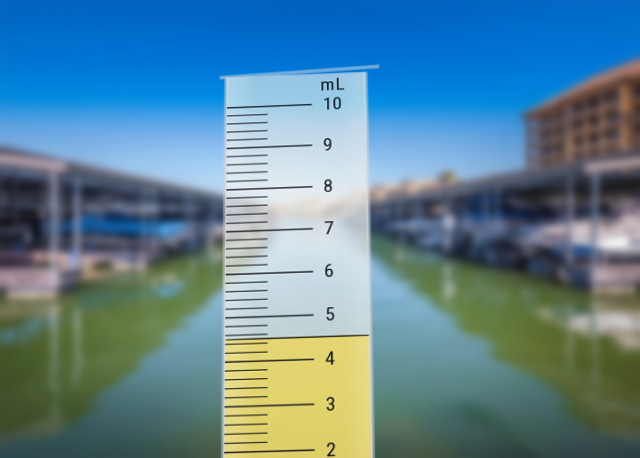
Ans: mL 4.5
